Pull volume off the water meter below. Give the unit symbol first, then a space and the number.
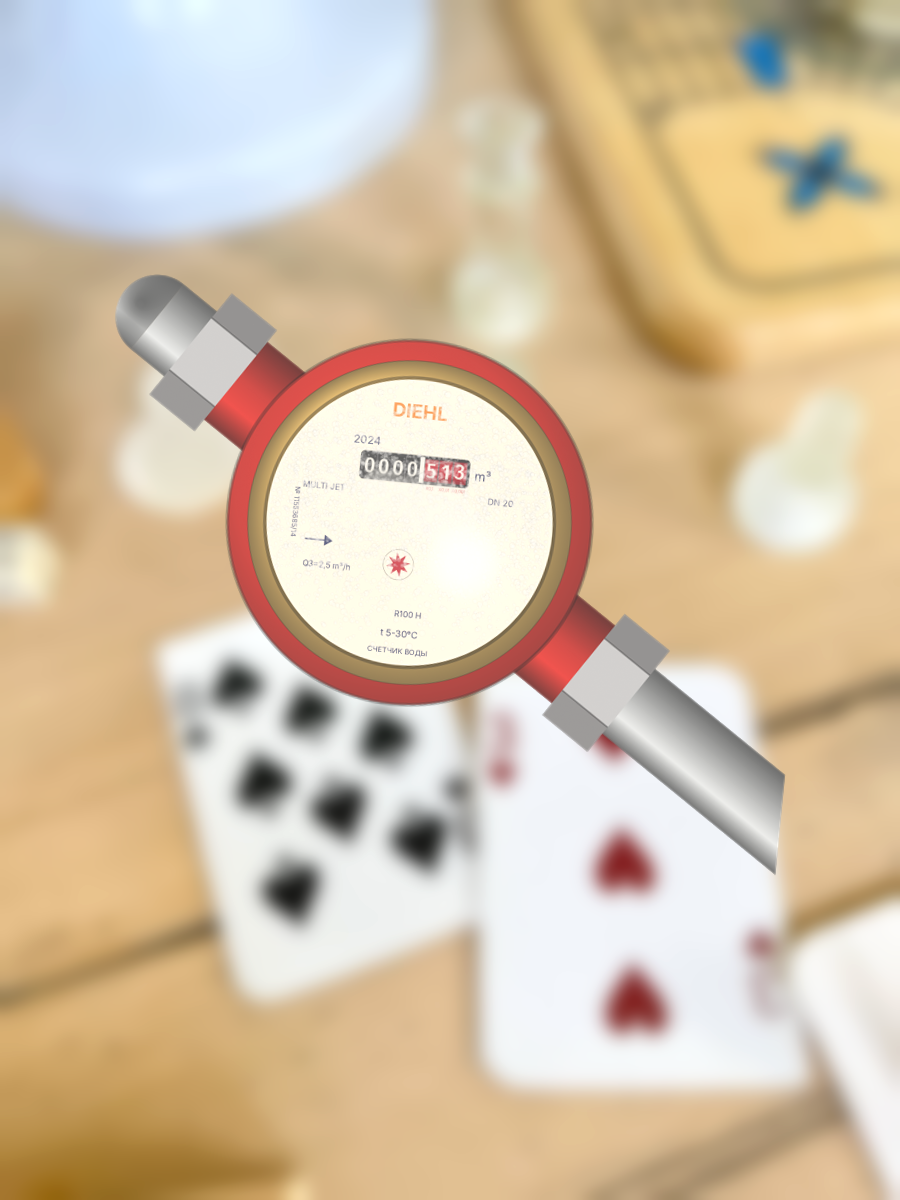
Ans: m³ 0.513
